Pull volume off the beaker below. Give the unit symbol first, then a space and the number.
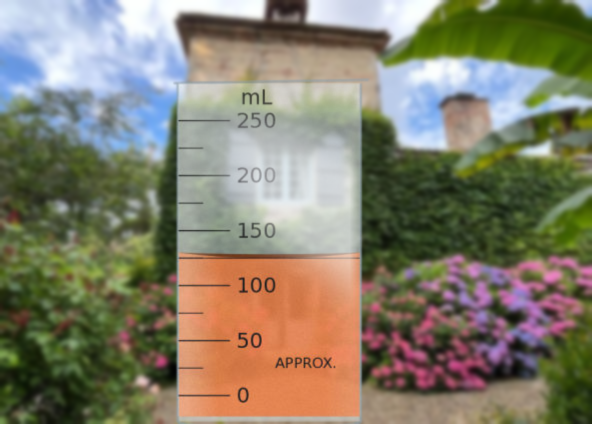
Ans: mL 125
